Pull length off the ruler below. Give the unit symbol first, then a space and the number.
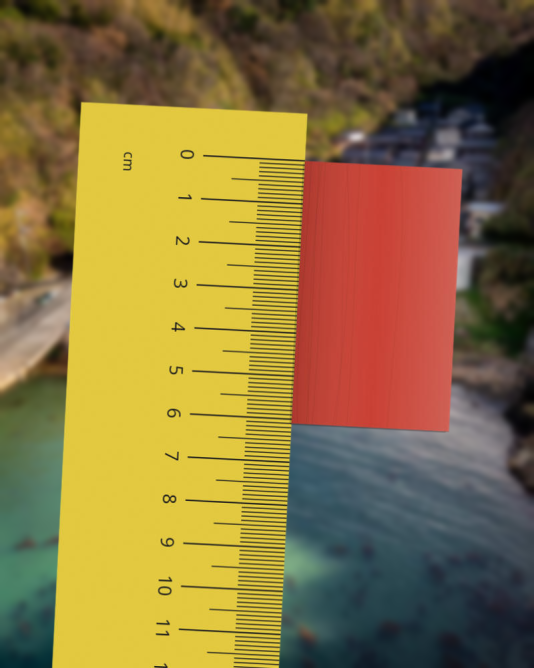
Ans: cm 6.1
